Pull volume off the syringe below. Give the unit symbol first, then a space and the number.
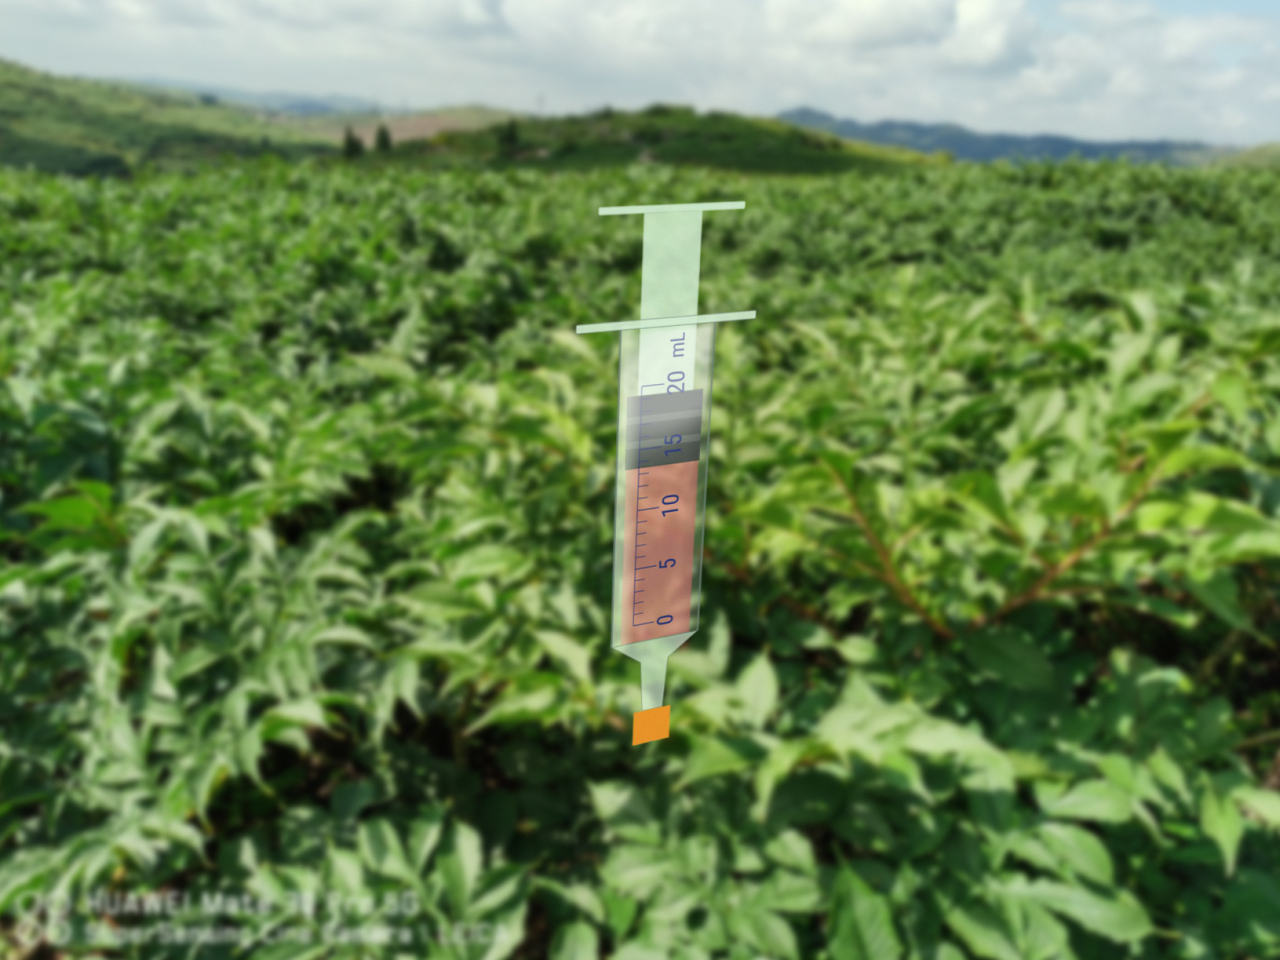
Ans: mL 13.5
